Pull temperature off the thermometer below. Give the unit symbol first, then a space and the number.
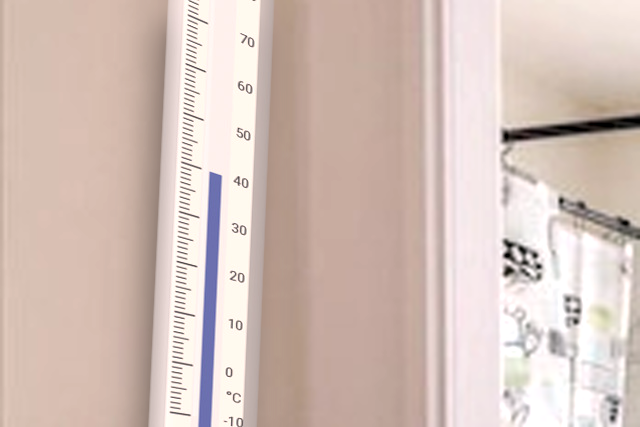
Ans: °C 40
